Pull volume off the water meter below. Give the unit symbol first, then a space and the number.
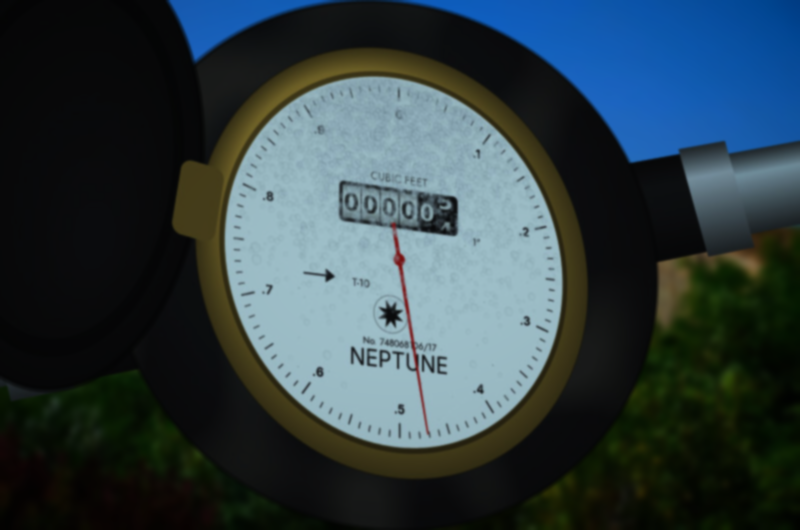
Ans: ft³ 3.47
